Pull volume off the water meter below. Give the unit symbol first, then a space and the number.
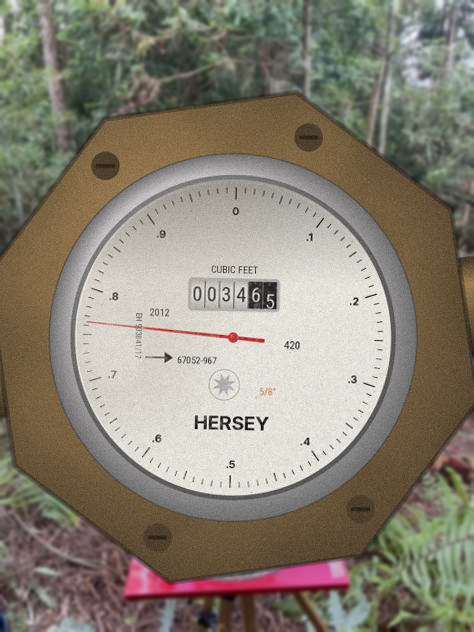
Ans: ft³ 3464.76
